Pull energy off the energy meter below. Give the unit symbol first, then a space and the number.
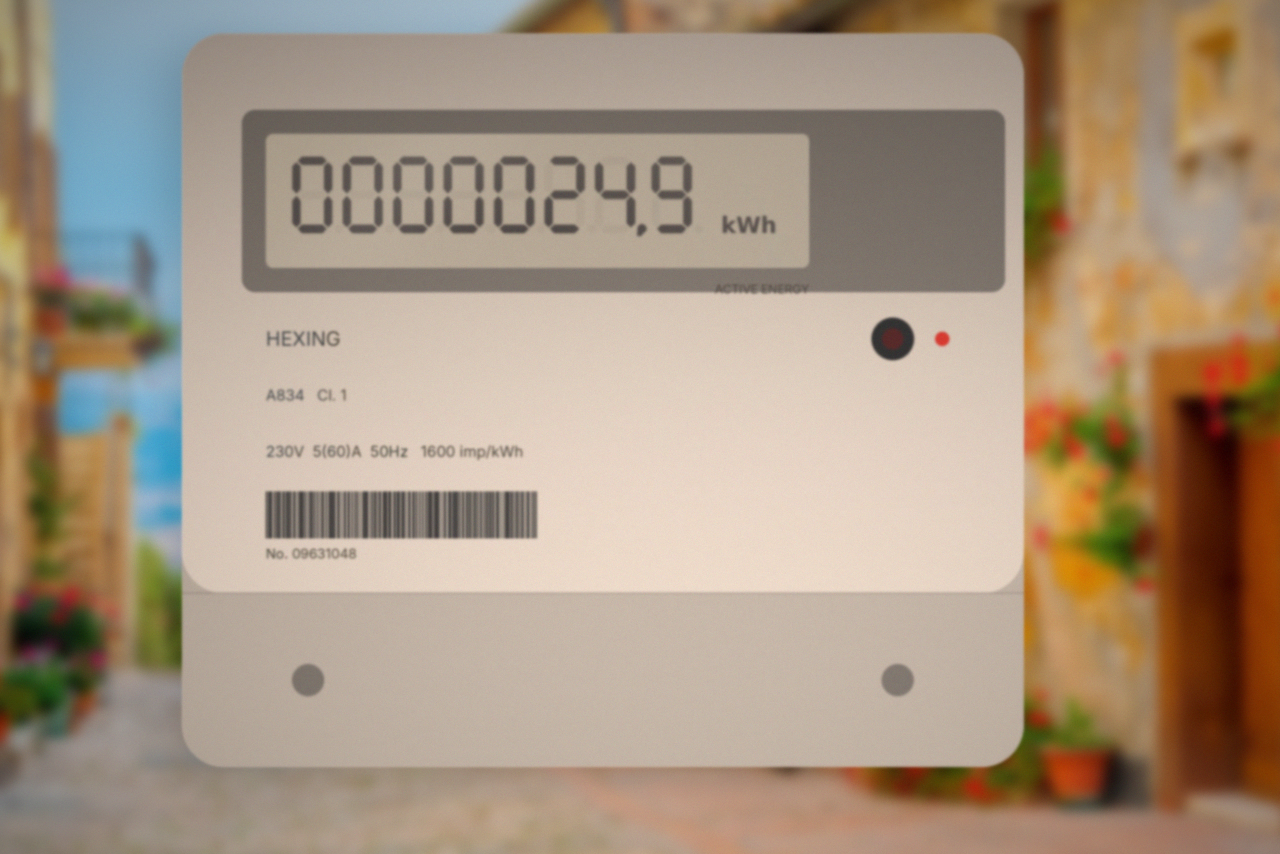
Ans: kWh 24.9
